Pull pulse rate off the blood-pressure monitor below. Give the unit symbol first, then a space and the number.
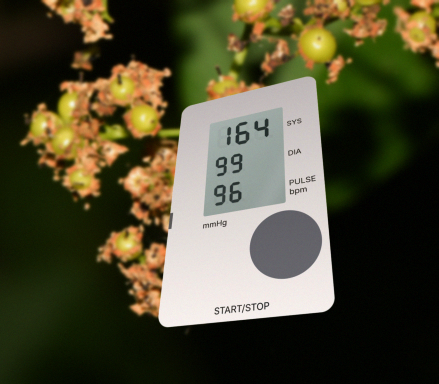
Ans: bpm 96
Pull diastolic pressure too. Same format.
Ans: mmHg 99
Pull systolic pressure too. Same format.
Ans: mmHg 164
